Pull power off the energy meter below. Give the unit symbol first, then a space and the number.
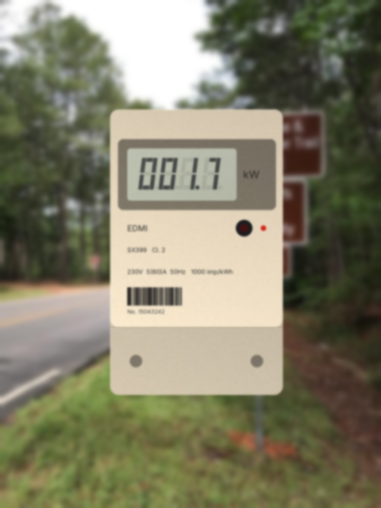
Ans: kW 1.7
